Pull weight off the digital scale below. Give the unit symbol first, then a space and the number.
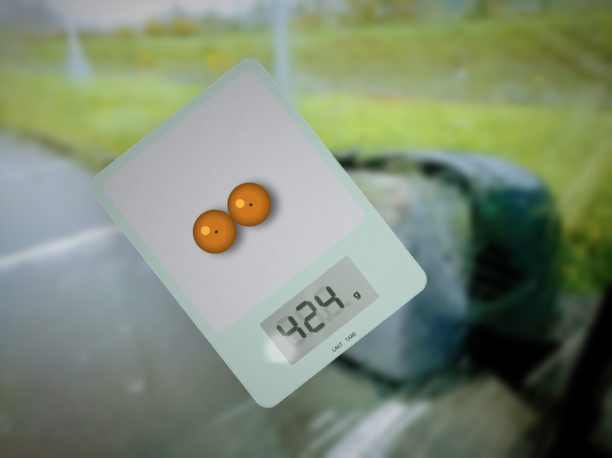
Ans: g 424
